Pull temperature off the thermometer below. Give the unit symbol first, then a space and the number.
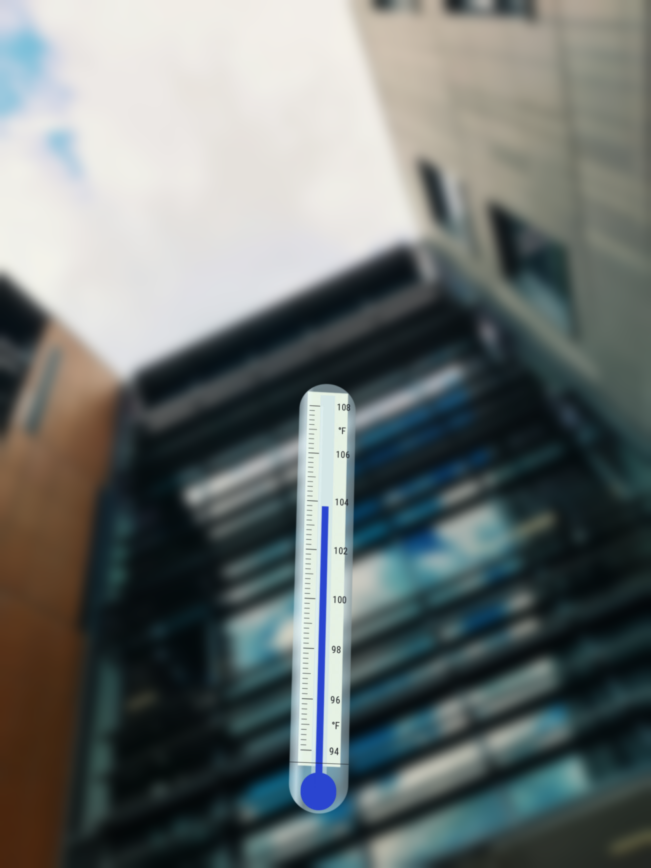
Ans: °F 103.8
